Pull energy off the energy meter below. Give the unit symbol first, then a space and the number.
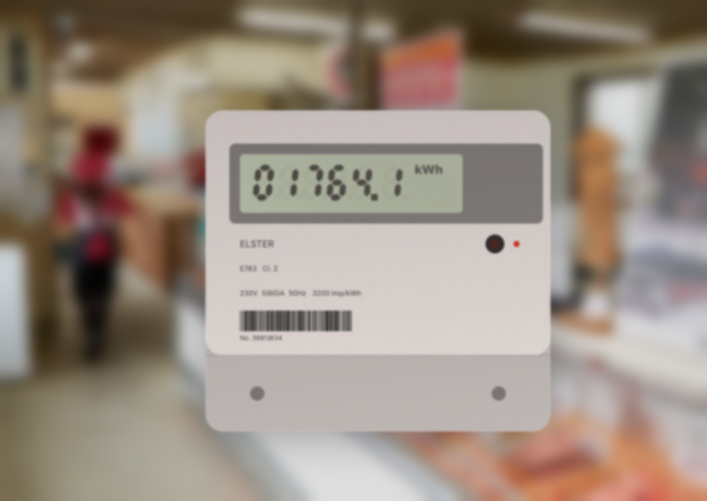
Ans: kWh 1764.1
